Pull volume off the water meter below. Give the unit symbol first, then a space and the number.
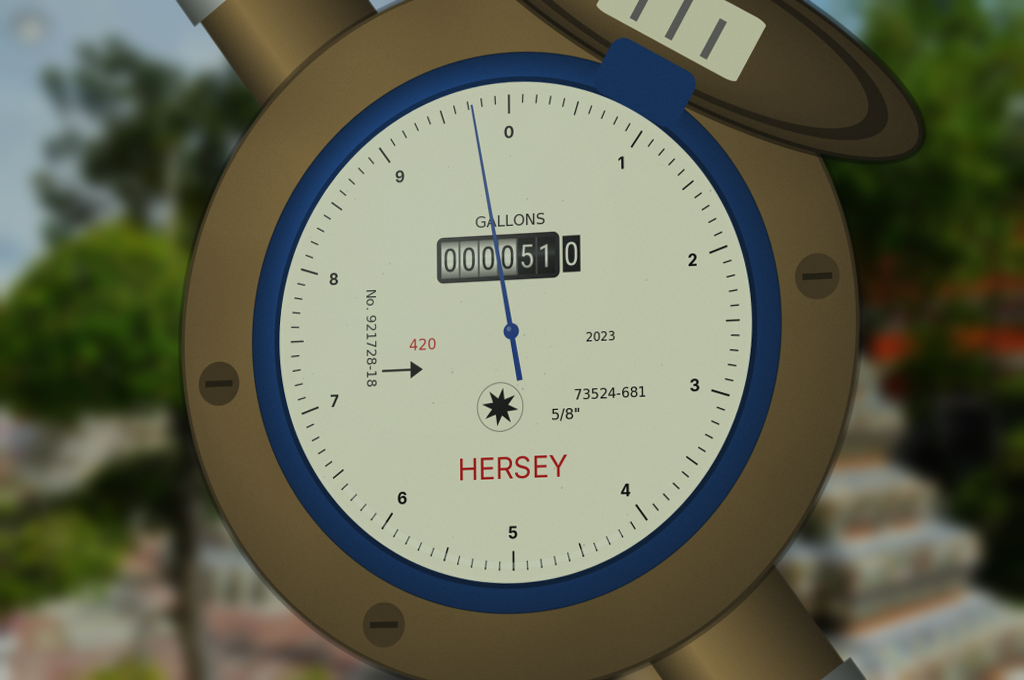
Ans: gal 509.7
